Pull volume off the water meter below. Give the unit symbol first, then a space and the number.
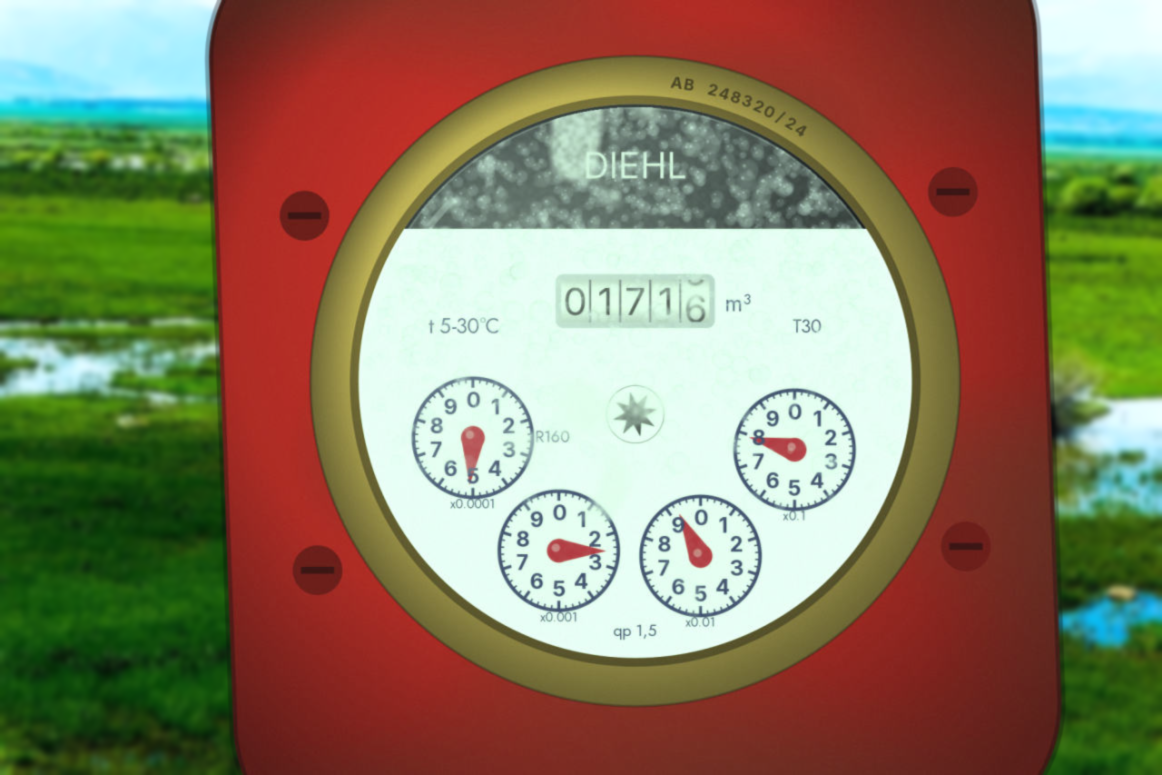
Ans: m³ 1715.7925
